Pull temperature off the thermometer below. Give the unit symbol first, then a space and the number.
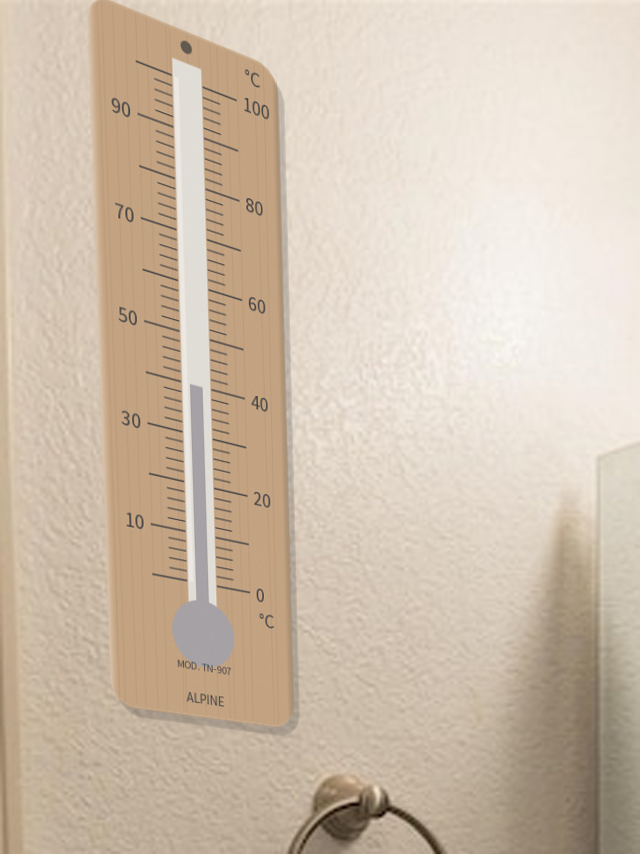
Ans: °C 40
